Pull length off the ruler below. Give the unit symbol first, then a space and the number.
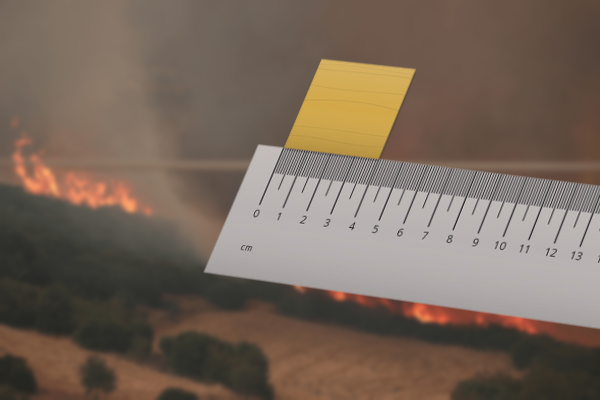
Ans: cm 4
